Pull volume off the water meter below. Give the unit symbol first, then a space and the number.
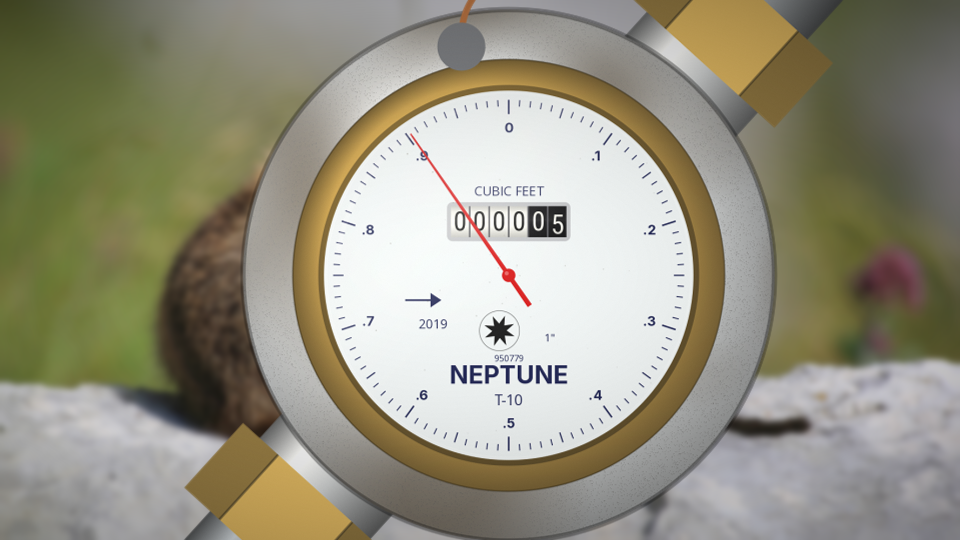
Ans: ft³ 4.90
